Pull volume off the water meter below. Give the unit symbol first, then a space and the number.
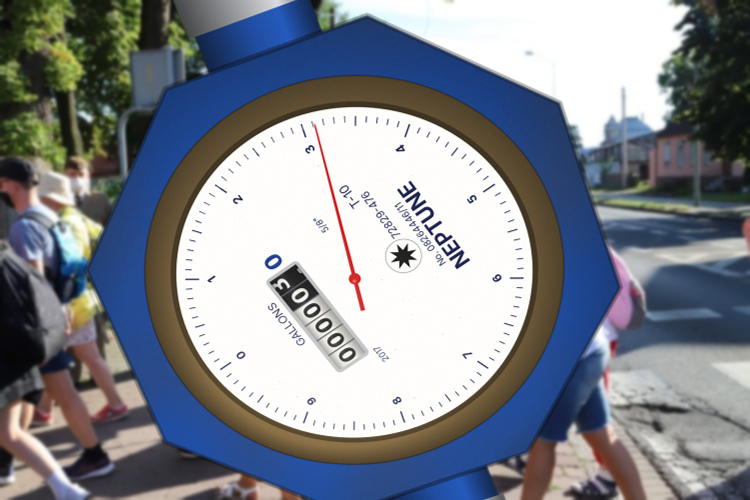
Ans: gal 33.1
